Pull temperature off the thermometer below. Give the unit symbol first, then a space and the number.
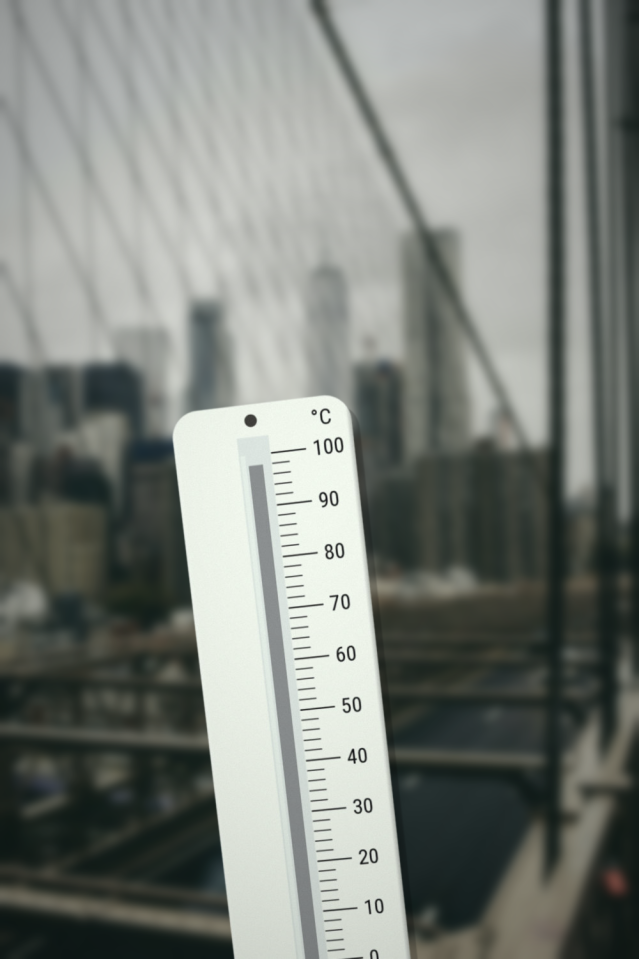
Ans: °C 98
